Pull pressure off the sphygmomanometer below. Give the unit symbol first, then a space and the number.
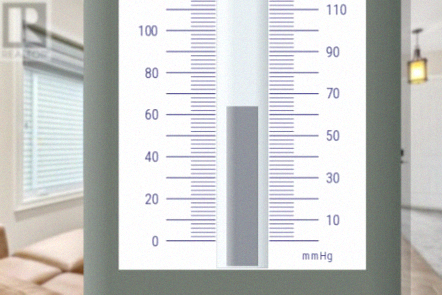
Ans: mmHg 64
